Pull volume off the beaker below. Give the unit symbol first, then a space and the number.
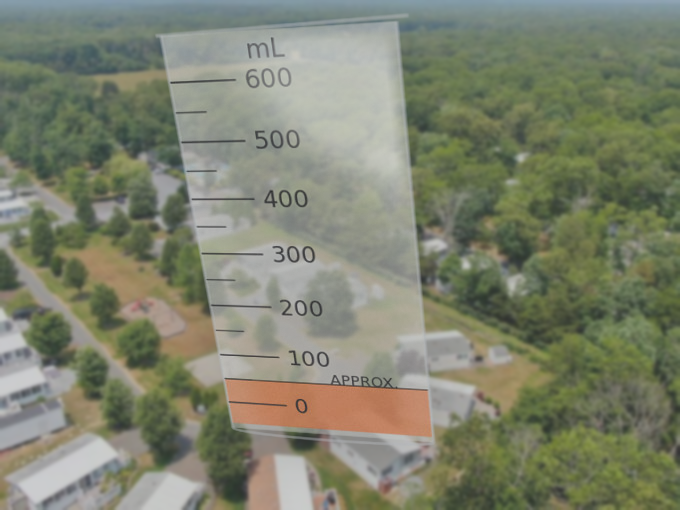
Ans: mL 50
